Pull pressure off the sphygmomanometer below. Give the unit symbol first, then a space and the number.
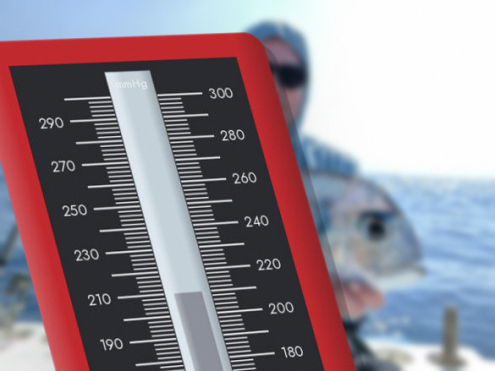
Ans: mmHg 210
